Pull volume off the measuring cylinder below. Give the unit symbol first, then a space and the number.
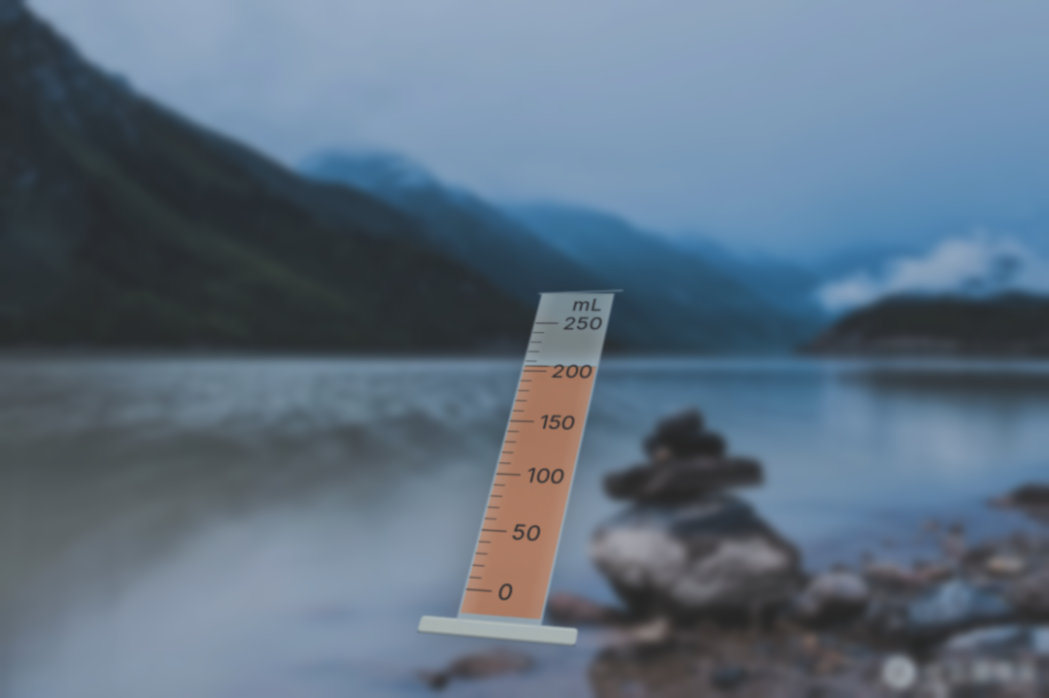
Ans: mL 205
